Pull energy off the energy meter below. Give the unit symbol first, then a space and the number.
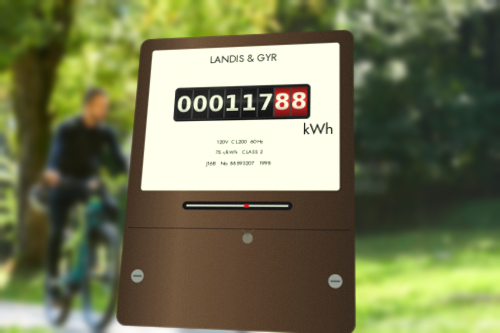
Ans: kWh 117.88
